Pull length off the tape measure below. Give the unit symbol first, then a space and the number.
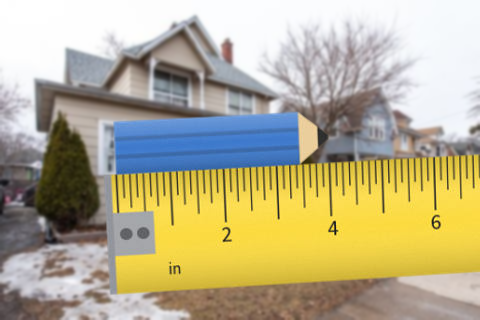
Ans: in 4
